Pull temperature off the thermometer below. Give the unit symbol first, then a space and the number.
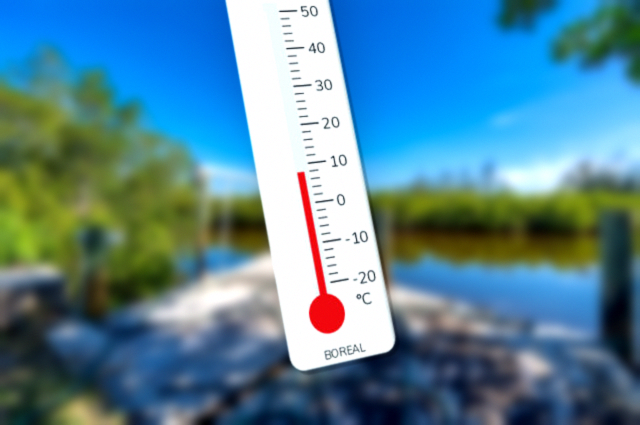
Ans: °C 8
